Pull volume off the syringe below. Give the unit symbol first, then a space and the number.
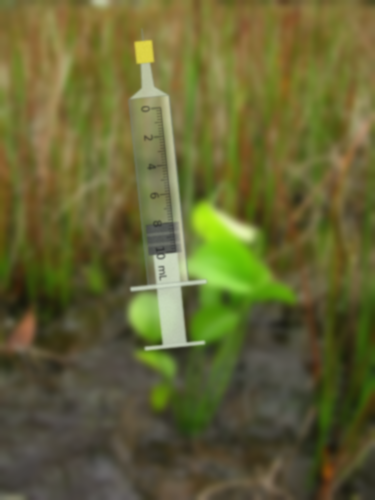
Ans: mL 8
